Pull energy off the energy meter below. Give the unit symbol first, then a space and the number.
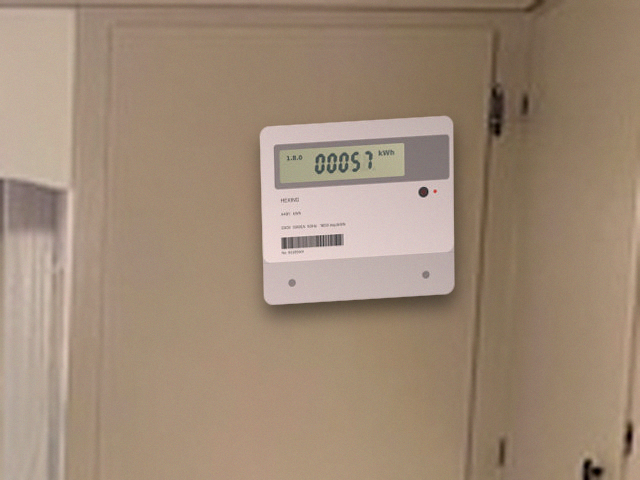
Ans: kWh 57
